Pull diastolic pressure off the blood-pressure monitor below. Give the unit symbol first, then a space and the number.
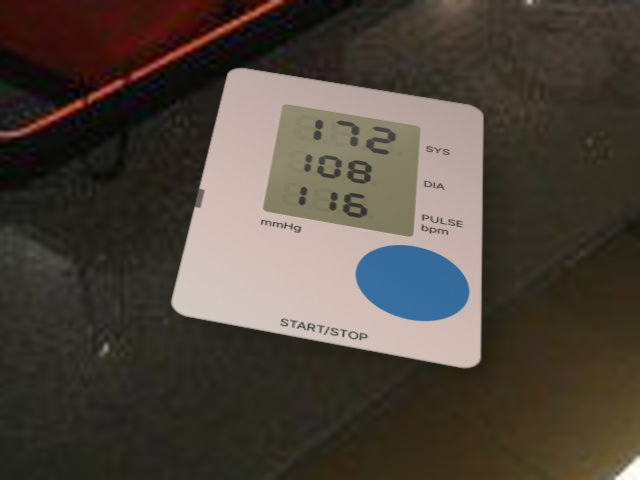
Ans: mmHg 108
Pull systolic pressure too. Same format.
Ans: mmHg 172
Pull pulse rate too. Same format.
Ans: bpm 116
